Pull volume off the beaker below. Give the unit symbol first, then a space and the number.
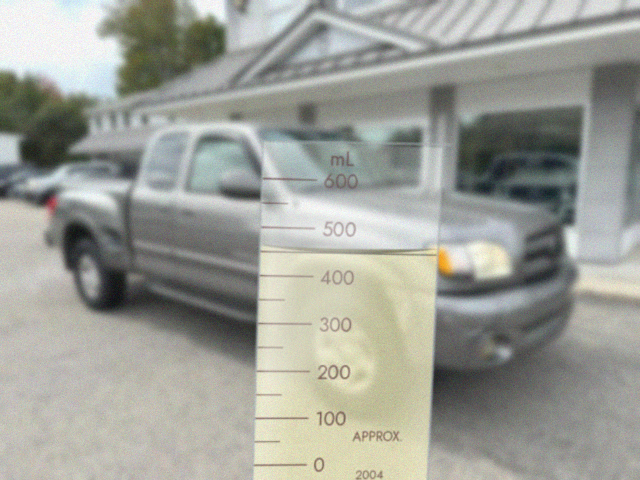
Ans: mL 450
